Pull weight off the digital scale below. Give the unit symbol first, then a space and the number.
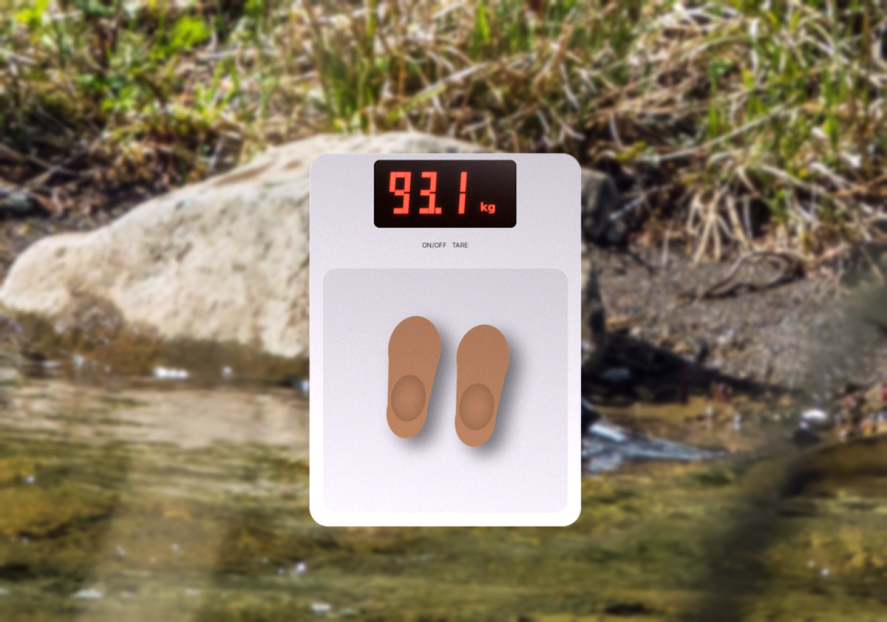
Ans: kg 93.1
